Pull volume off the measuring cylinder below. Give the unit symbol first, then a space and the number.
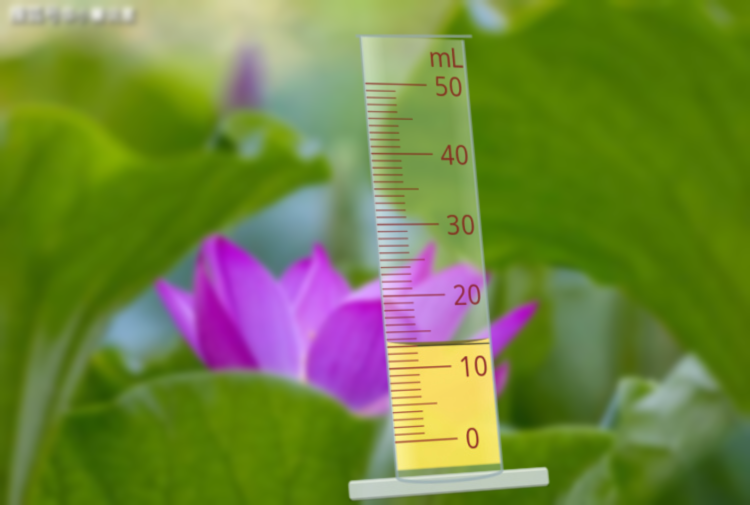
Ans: mL 13
